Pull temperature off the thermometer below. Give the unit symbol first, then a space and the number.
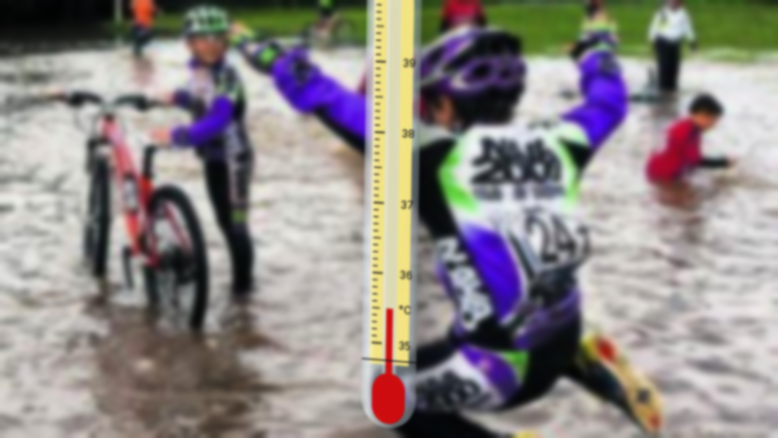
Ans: °C 35.5
